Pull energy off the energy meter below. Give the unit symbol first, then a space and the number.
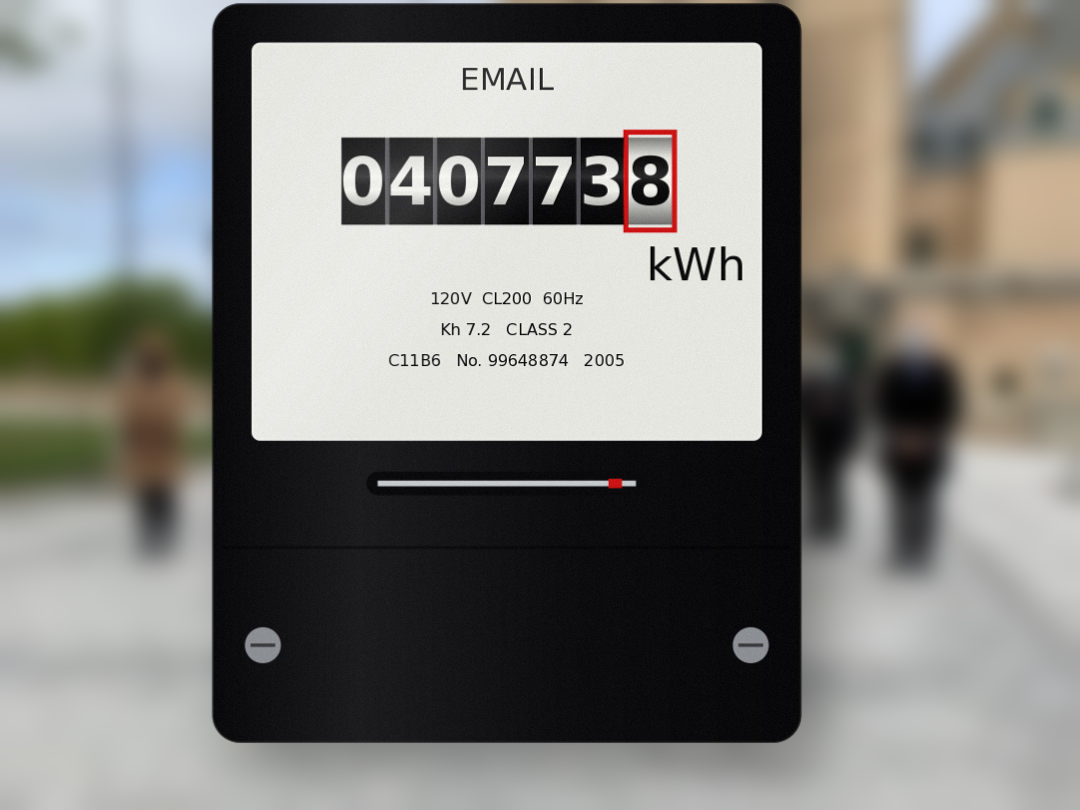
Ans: kWh 40773.8
